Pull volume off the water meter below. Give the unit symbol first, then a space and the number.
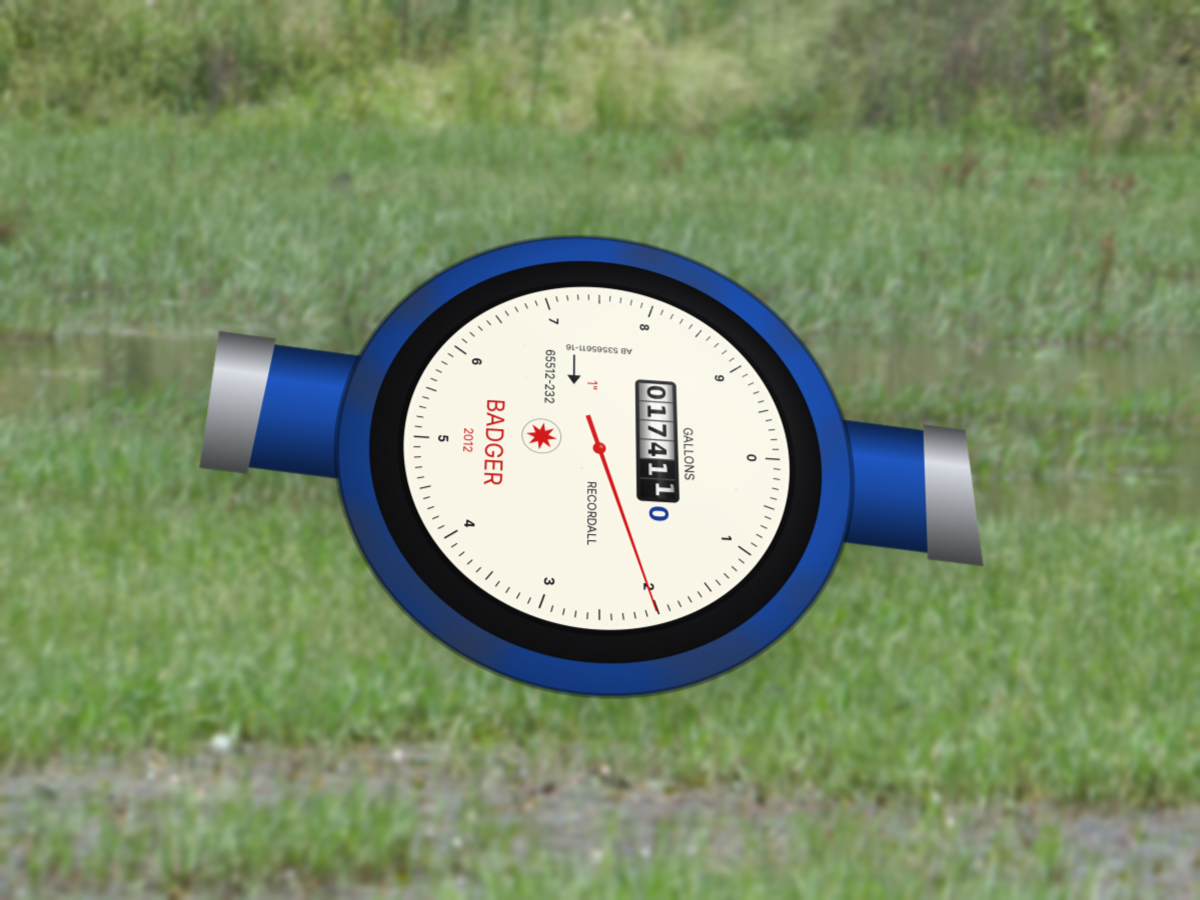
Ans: gal 174112.0
